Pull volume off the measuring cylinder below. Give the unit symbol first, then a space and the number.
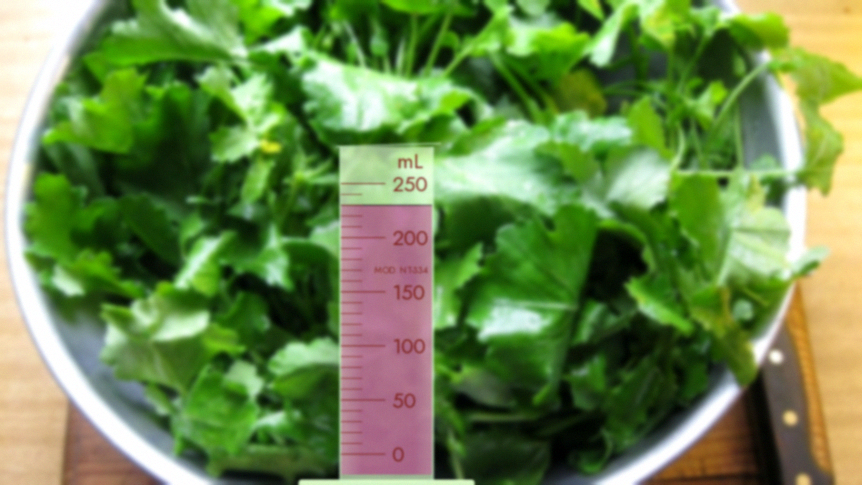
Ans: mL 230
